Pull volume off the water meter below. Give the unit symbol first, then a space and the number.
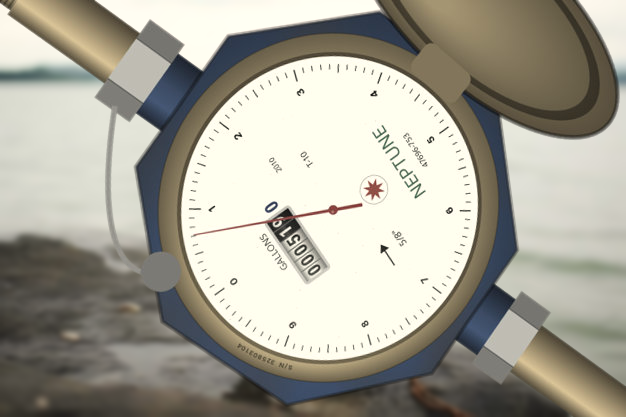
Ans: gal 5190.7
